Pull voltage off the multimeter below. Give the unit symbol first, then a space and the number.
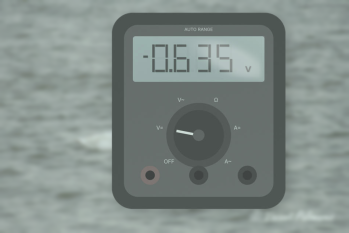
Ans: V -0.635
